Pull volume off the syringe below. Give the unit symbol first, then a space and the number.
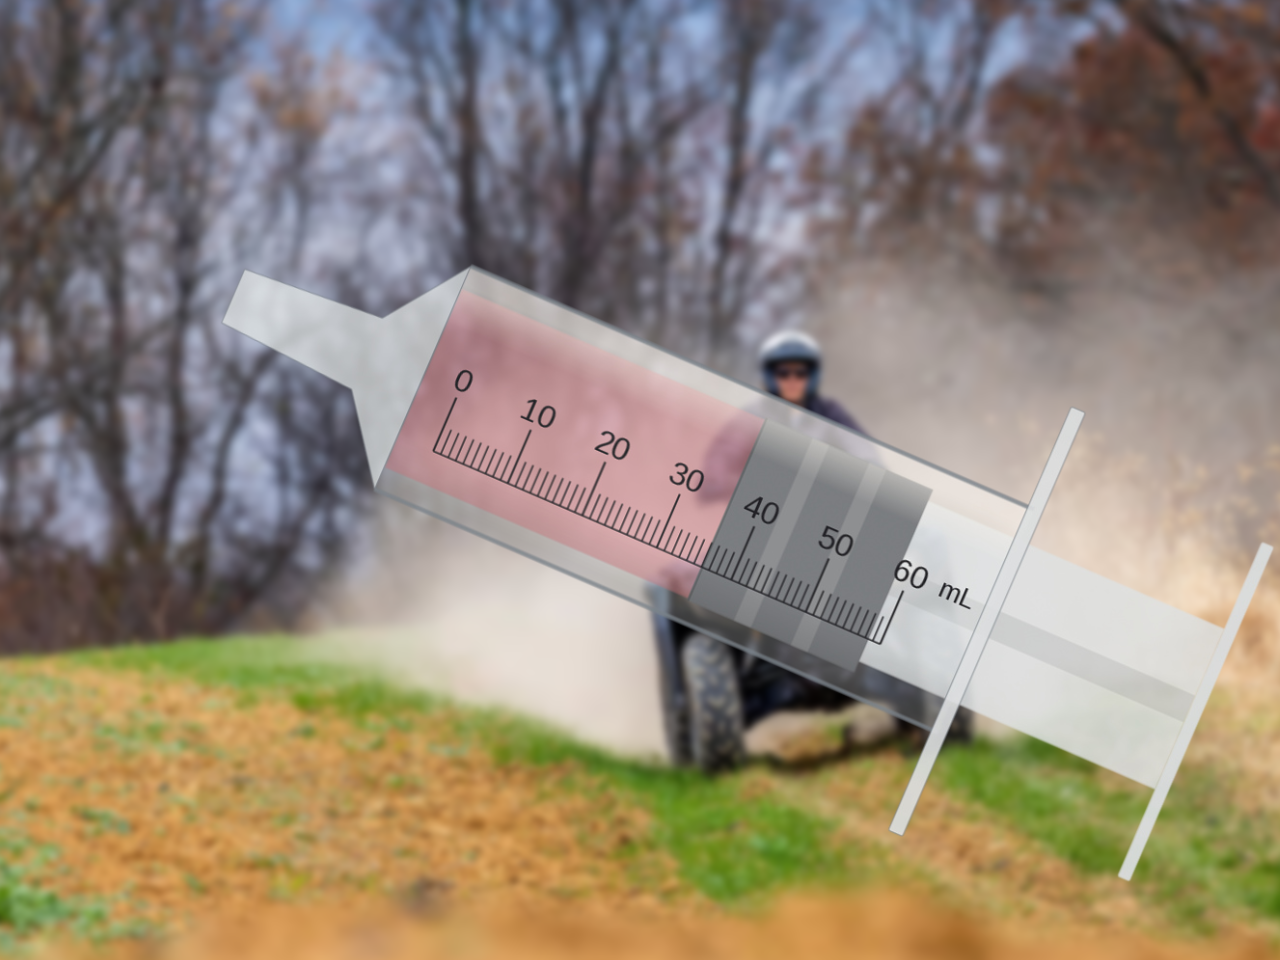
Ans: mL 36
